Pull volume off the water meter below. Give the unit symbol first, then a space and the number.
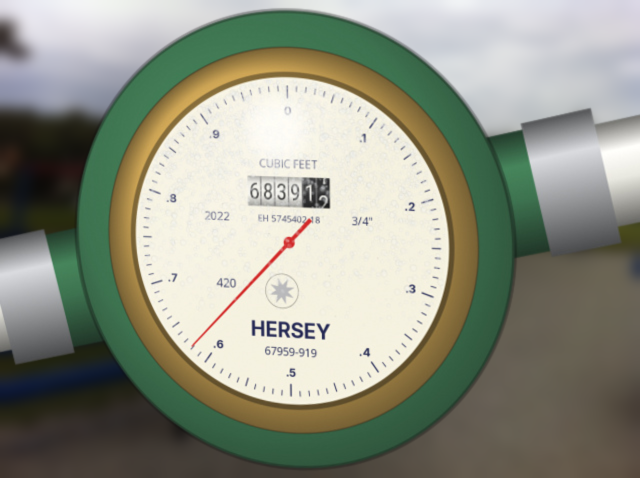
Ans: ft³ 683911.62
